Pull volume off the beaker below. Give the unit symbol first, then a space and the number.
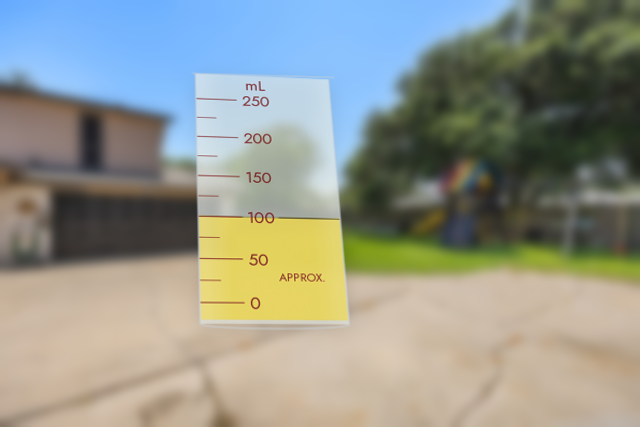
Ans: mL 100
